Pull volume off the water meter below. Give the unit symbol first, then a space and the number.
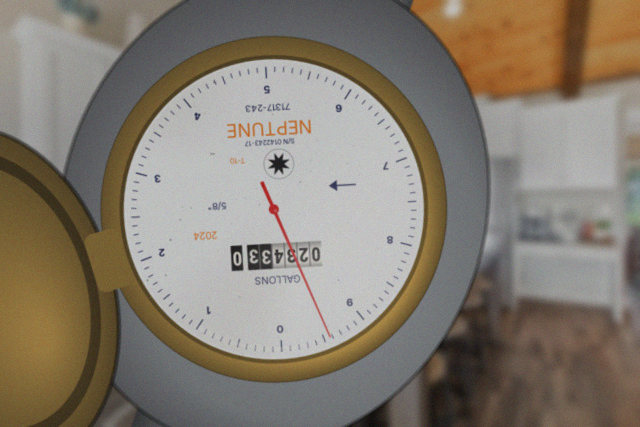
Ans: gal 234329.4
